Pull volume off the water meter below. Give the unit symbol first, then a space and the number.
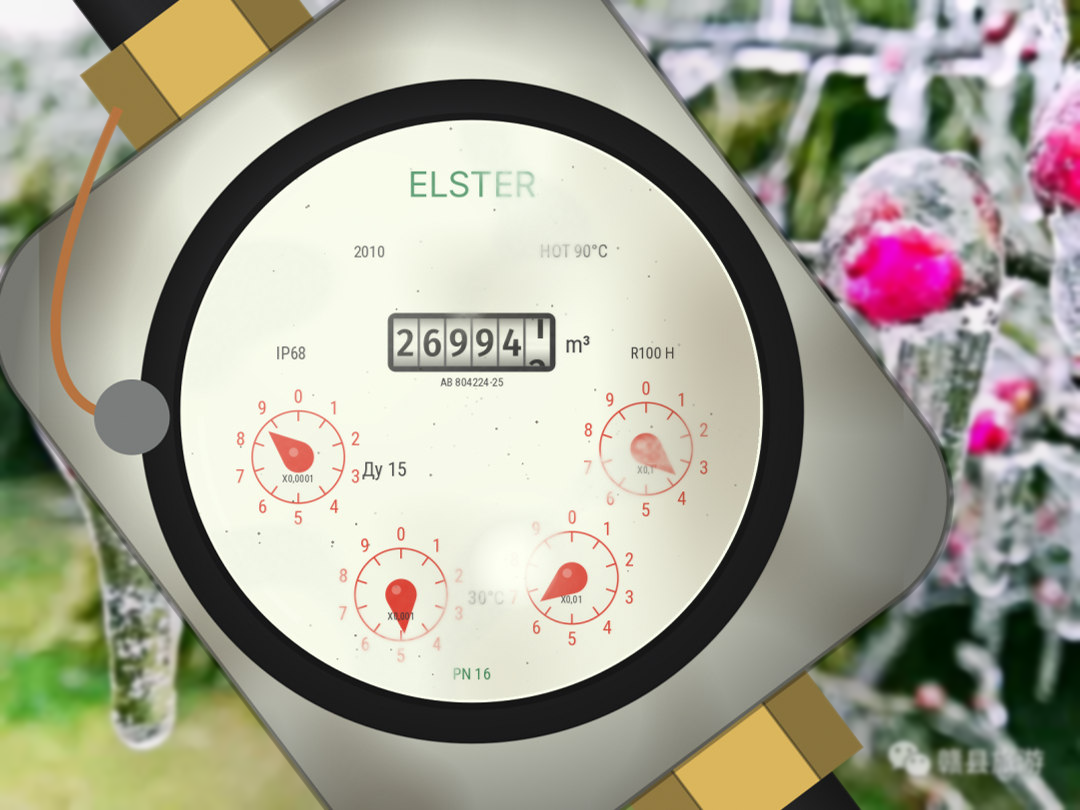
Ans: m³ 269941.3648
